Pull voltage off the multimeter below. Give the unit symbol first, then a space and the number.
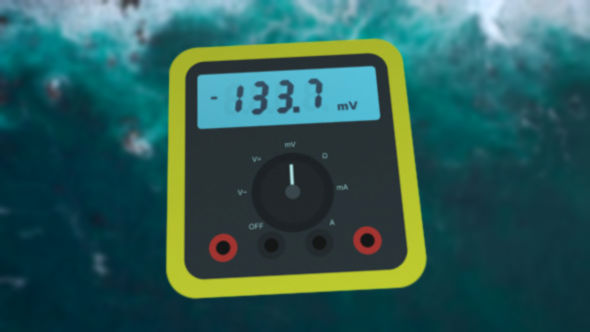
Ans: mV -133.7
